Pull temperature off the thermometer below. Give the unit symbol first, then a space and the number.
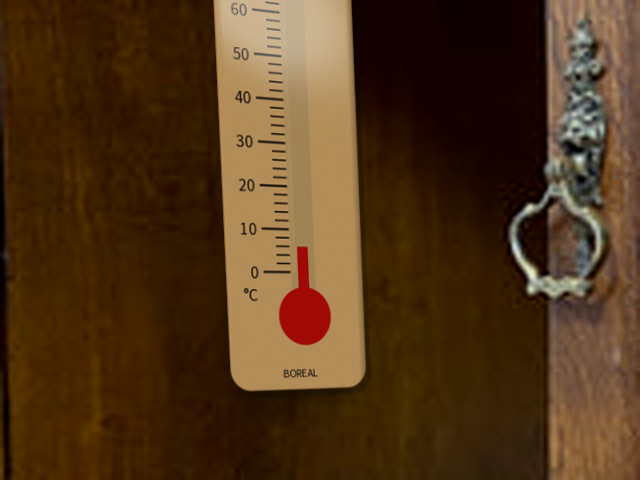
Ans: °C 6
